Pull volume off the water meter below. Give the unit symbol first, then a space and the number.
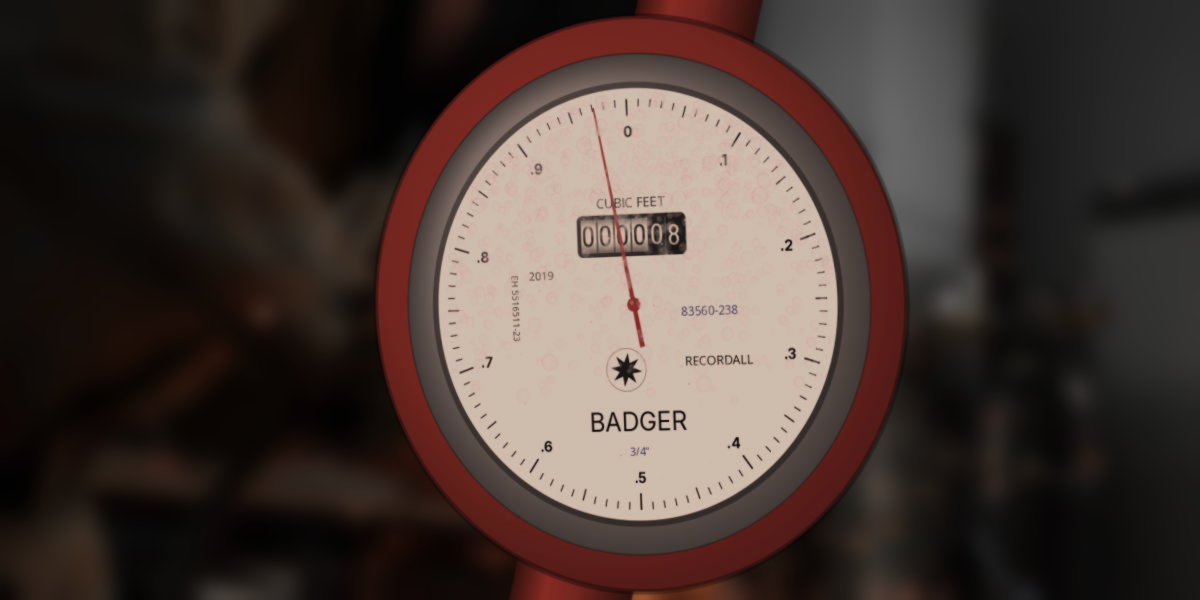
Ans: ft³ 7.97
